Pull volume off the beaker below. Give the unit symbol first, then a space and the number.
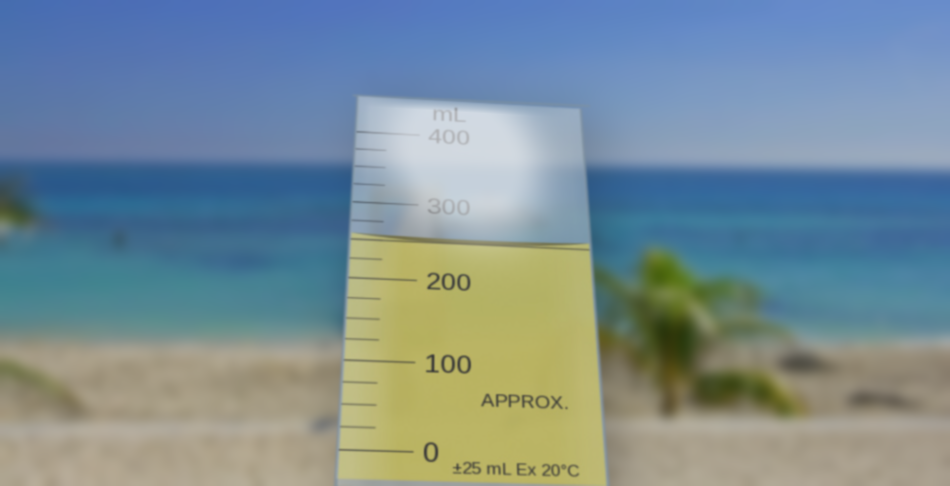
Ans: mL 250
